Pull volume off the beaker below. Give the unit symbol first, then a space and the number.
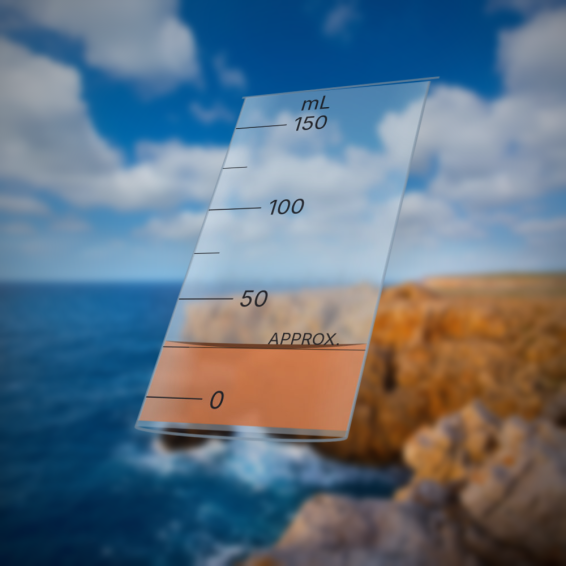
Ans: mL 25
